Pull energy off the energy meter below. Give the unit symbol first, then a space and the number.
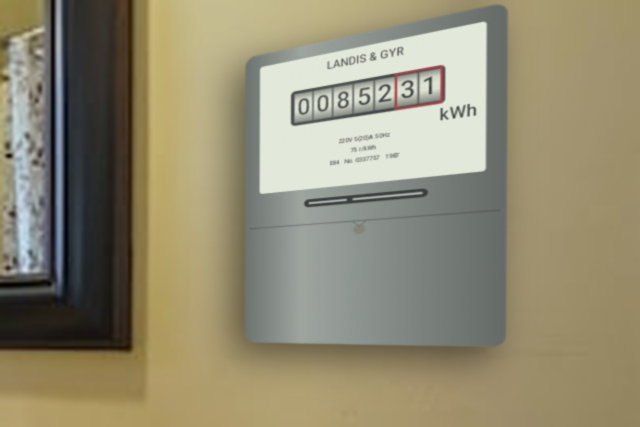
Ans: kWh 852.31
